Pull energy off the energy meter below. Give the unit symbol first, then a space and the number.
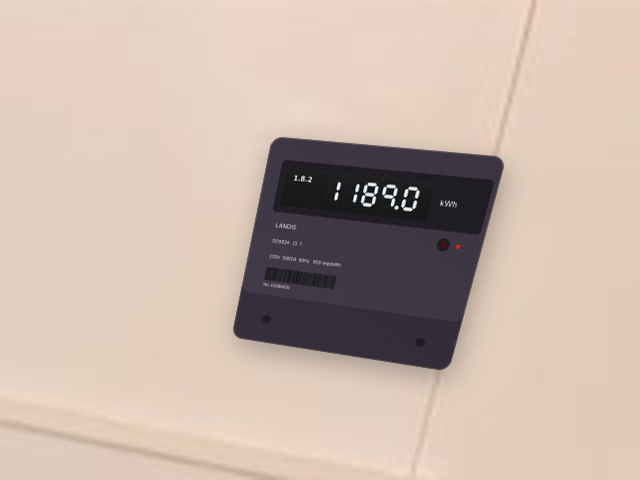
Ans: kWh 1189.0
